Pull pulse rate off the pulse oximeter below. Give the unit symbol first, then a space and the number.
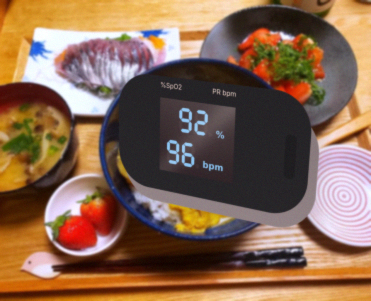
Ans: bpm 96
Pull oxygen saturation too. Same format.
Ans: % 92
